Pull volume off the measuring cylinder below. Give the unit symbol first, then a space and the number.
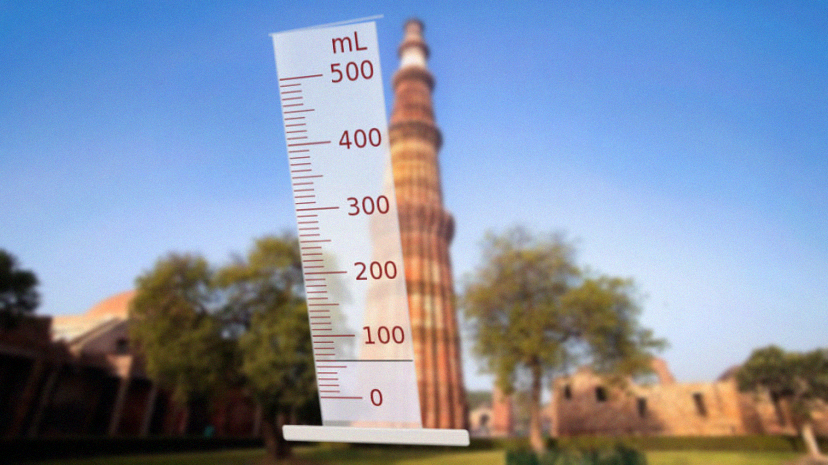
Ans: mL 60
